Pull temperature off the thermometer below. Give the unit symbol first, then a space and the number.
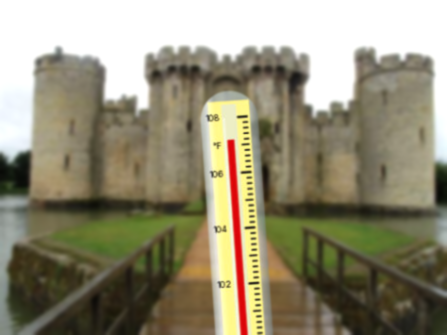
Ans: °F 107.2
